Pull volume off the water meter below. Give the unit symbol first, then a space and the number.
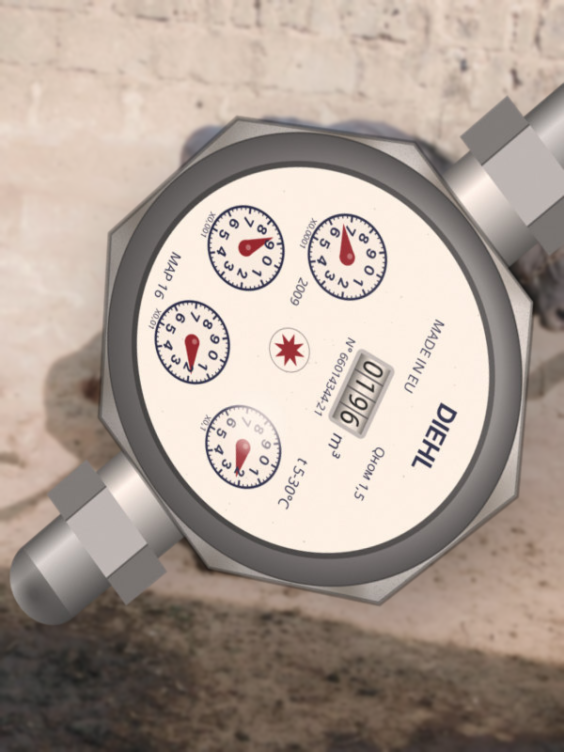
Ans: m³ 196.2186
